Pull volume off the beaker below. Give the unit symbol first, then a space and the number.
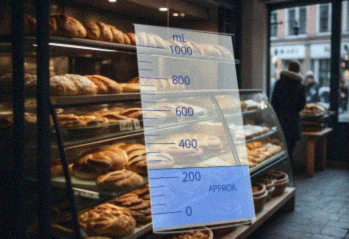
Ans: mL 250
